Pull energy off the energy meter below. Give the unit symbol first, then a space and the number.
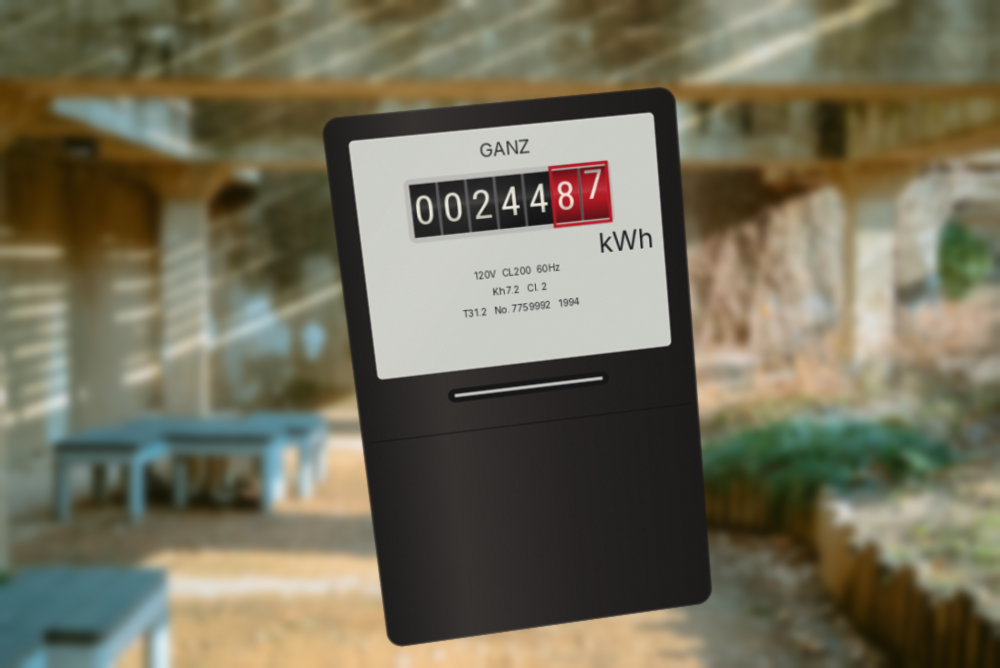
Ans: kWh 244.87
